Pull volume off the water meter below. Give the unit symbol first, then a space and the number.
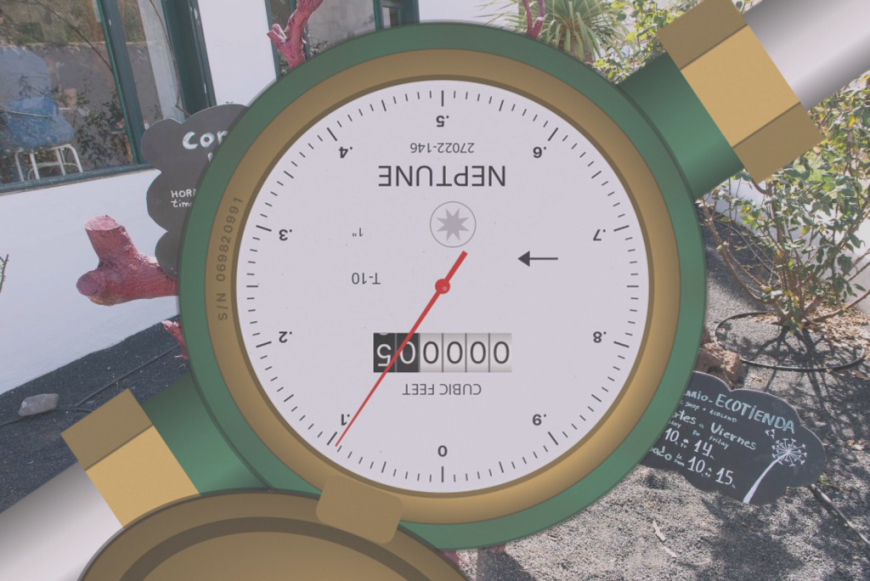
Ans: ft³ 5.09
